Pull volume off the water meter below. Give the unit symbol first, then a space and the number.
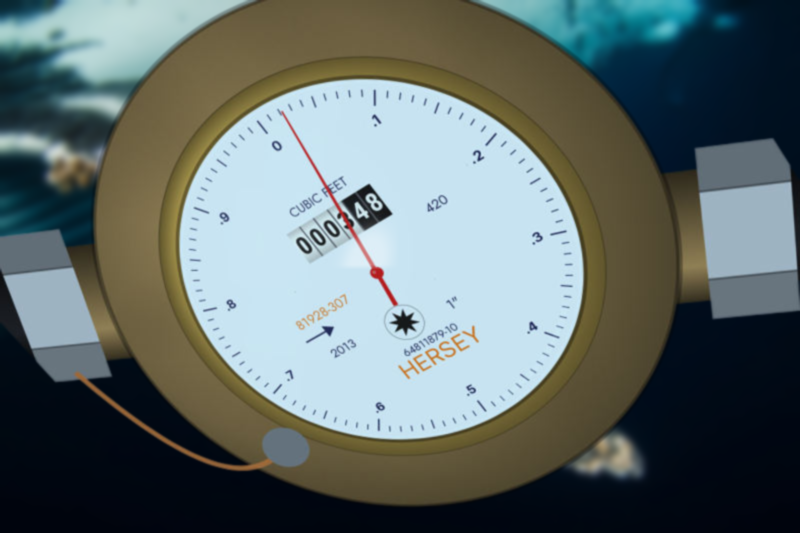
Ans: ft³ 348.02
